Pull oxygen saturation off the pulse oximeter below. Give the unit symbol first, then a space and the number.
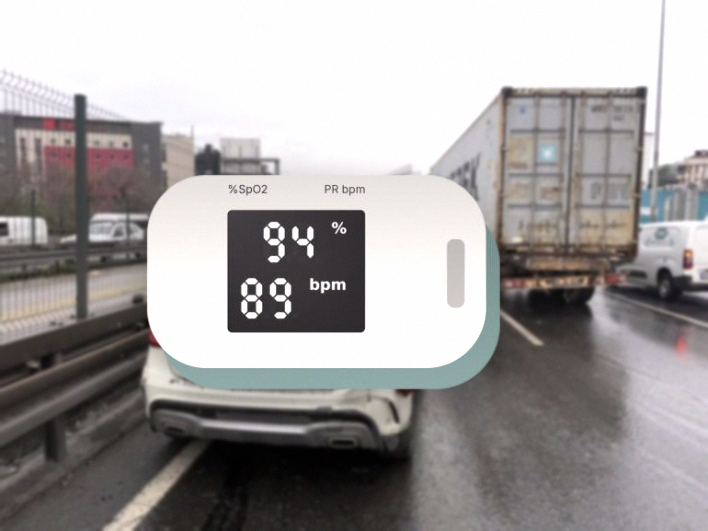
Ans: % 94
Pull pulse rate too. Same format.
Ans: bpm 89
